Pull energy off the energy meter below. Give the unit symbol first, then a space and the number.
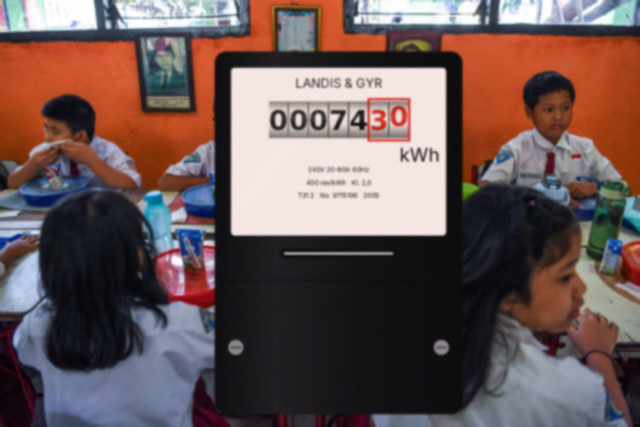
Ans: kWh 74.30
